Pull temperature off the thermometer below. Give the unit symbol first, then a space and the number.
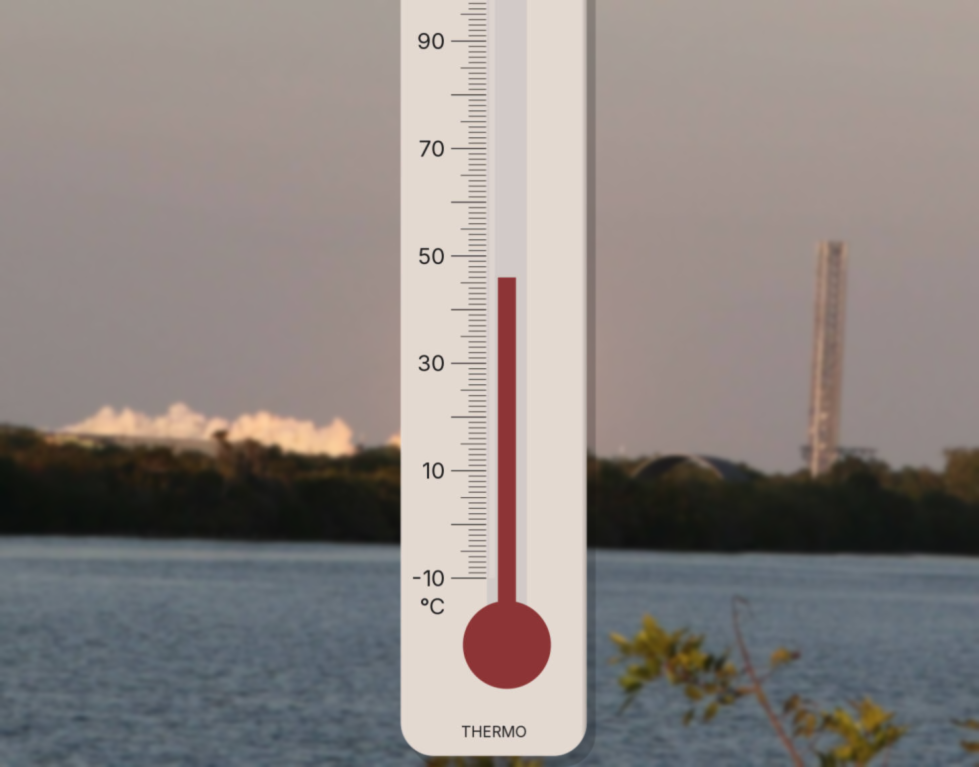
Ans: °C 46
